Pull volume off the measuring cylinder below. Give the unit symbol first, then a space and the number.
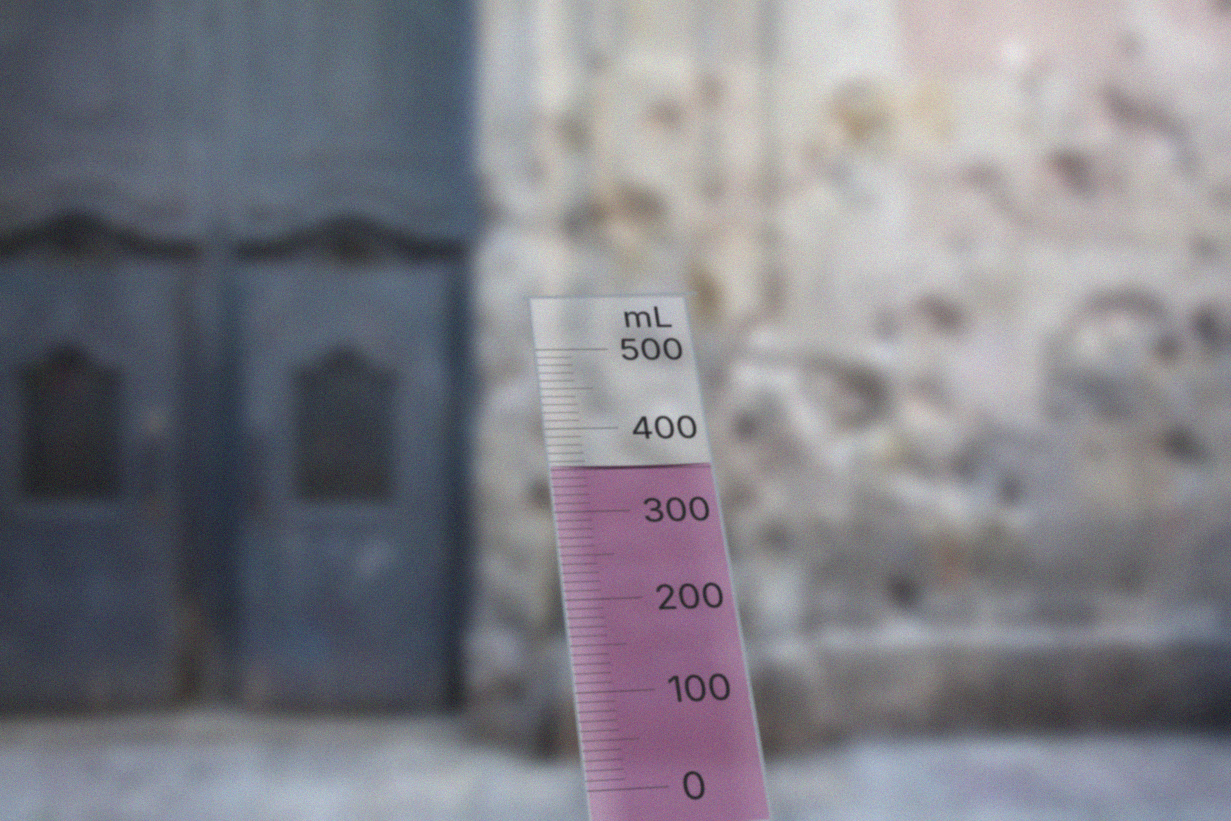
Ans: mL 350
